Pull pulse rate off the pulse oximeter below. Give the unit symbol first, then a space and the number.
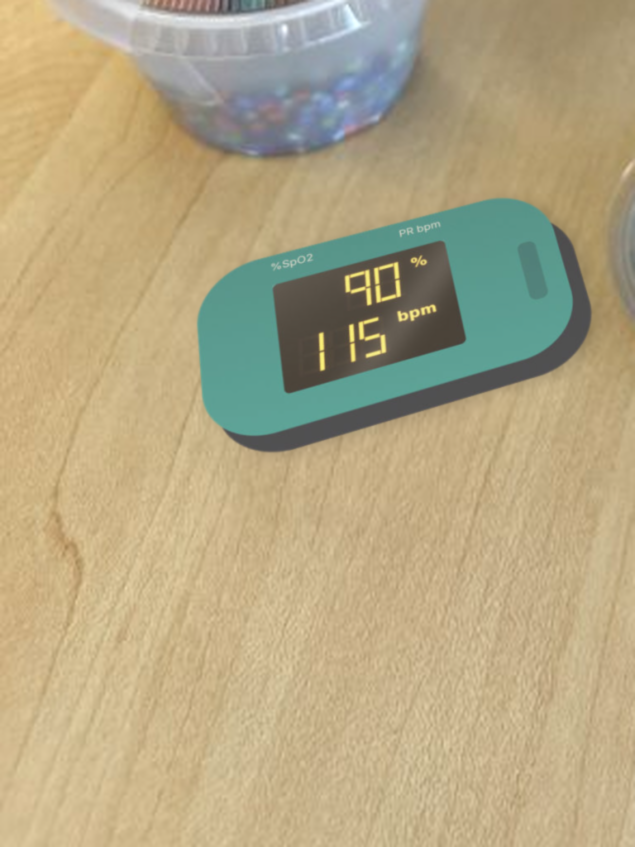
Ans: bpm 115
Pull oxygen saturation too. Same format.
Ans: % 90
